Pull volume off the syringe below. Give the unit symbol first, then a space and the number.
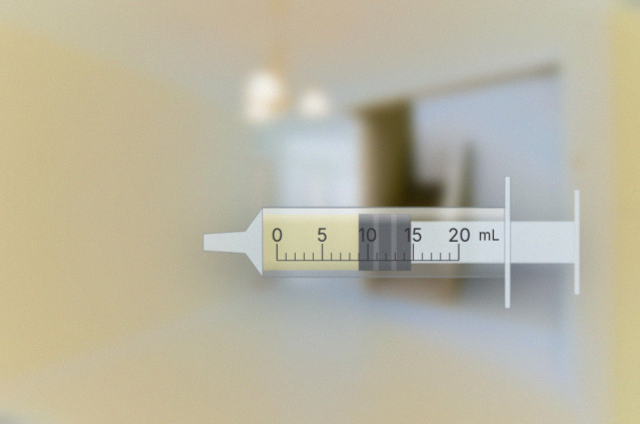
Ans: mL 9
